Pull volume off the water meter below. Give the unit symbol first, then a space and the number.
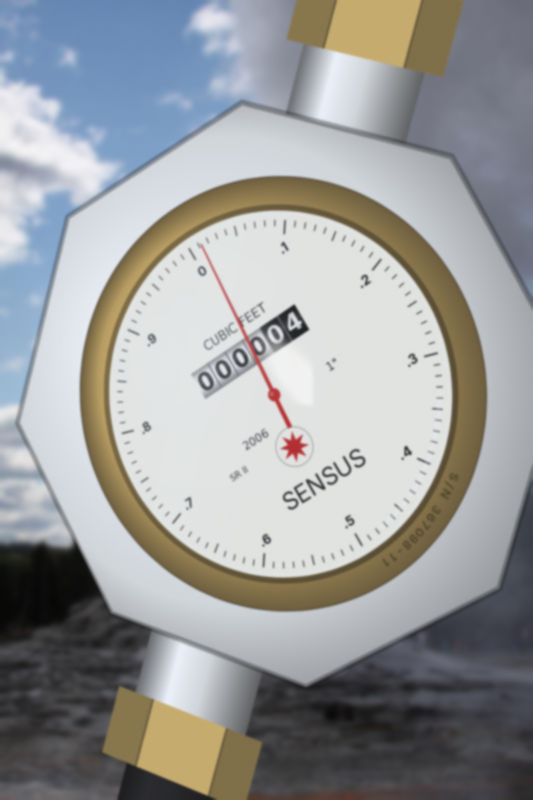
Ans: ft³ 4.01
